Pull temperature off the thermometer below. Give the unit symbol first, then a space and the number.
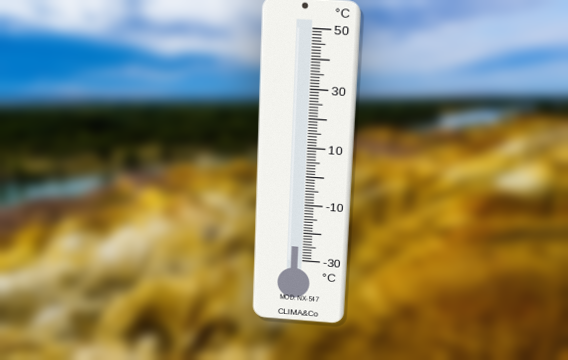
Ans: °C -25
